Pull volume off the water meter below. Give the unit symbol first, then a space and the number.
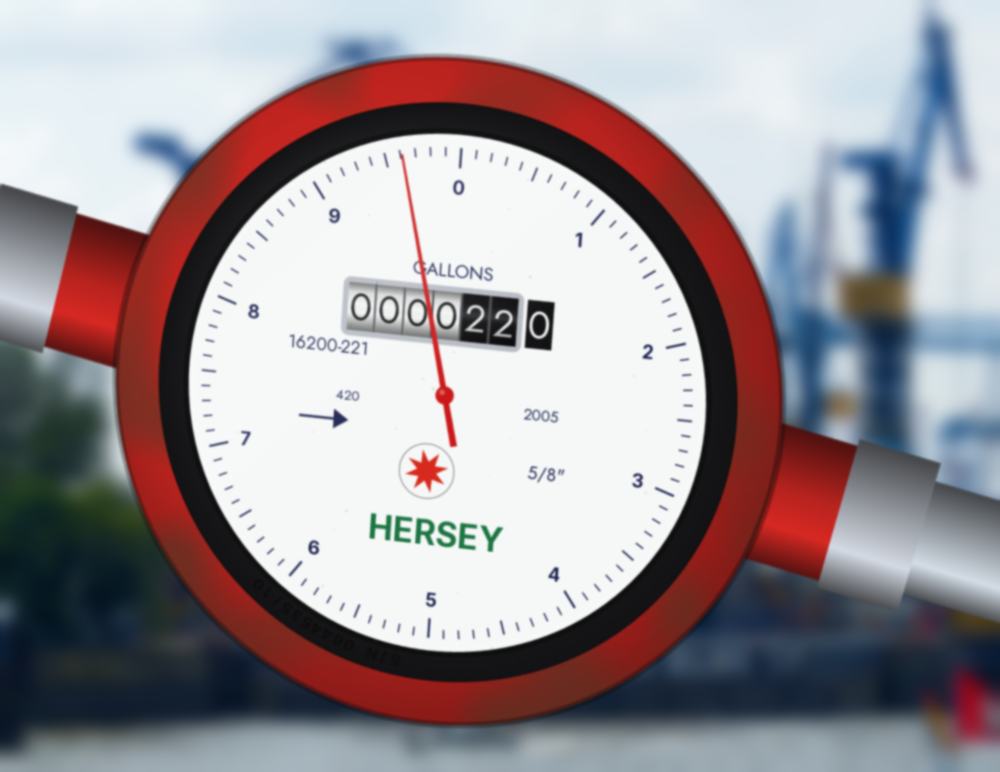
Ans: gal 219.6
